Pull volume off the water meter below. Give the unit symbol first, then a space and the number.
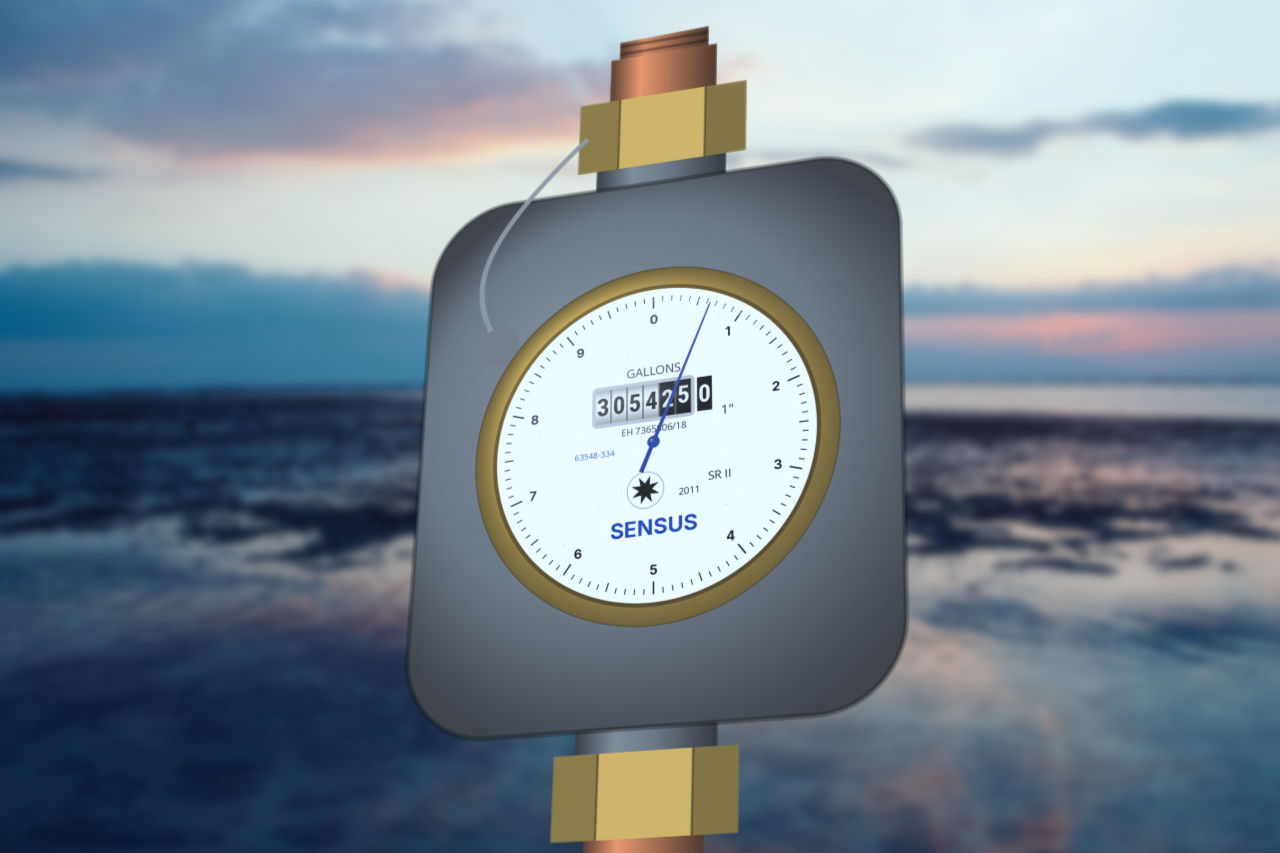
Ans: gal 3054250.6
